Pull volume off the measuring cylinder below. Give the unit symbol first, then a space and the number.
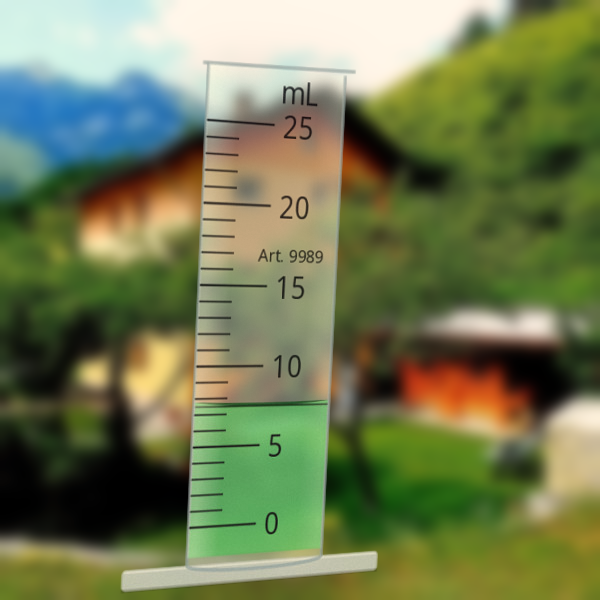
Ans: mL 7.5
